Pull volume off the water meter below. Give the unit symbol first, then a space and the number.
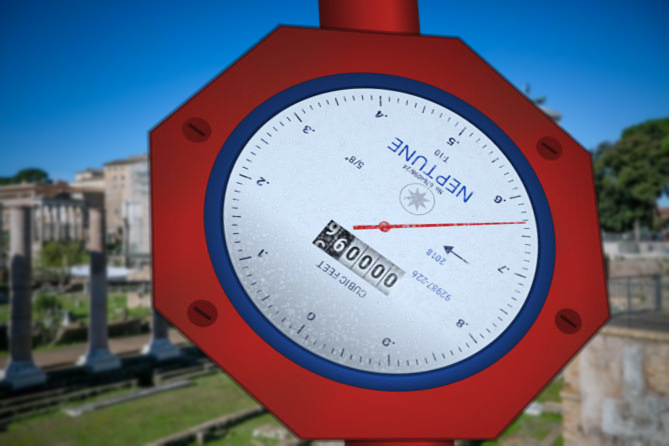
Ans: ft³ 95.63
